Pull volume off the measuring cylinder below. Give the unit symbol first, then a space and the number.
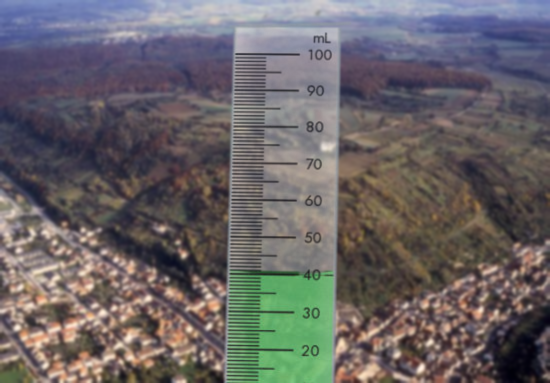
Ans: mL 40
